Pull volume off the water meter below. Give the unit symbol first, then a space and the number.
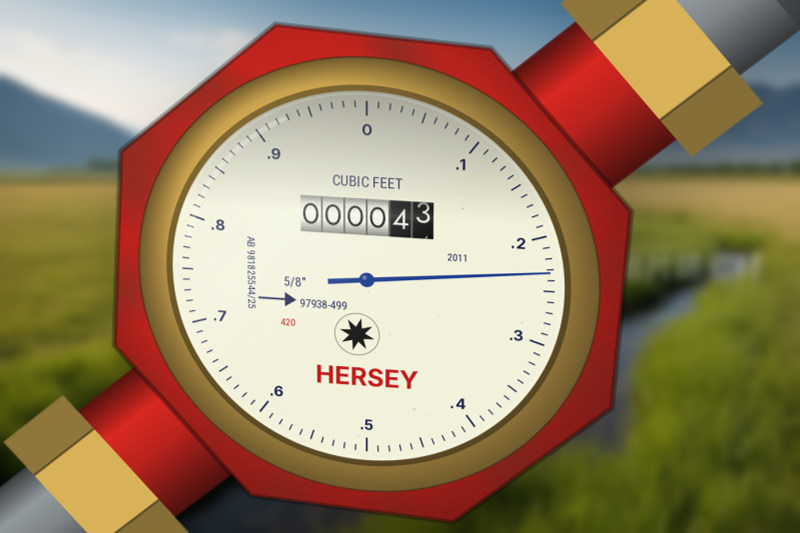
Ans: ft³ 43.23
